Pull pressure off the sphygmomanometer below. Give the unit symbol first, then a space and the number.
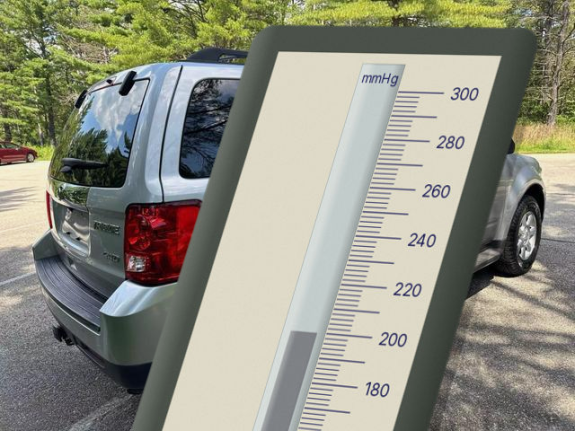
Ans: mmHg 200
